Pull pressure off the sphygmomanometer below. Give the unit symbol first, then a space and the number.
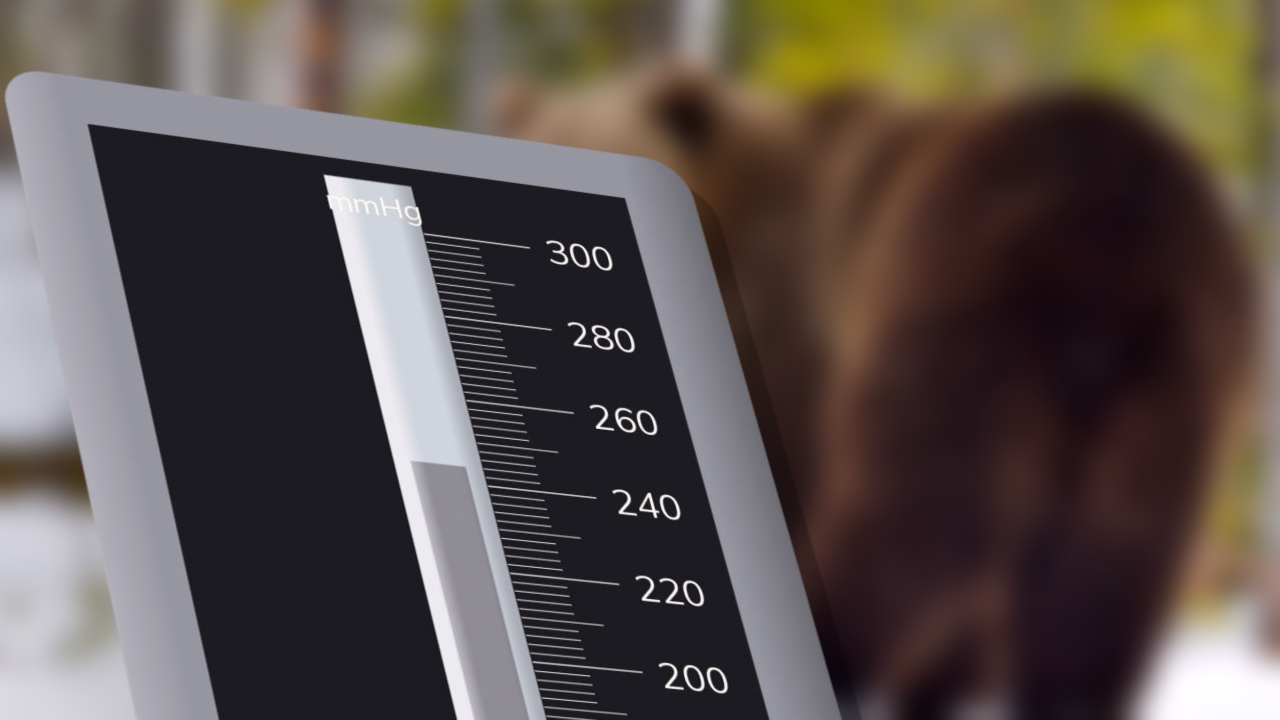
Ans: mmHg 244
